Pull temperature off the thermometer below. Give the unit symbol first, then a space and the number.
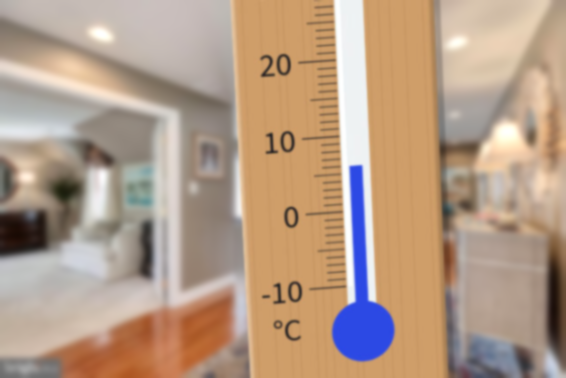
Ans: °C 6
